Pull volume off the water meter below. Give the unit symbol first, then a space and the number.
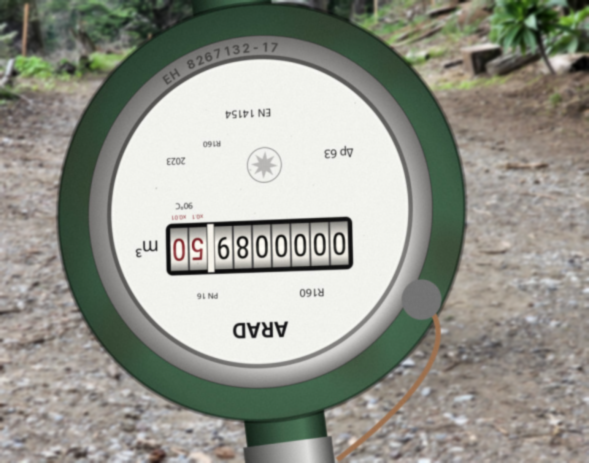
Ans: m³ 89.50
